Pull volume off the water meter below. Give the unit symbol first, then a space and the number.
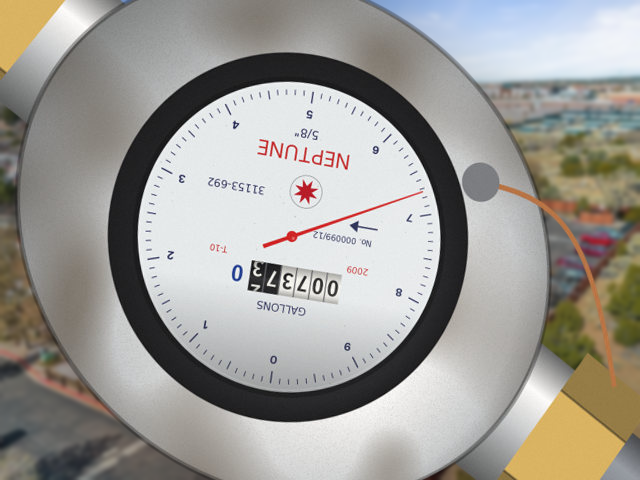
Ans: gal 73726.7
